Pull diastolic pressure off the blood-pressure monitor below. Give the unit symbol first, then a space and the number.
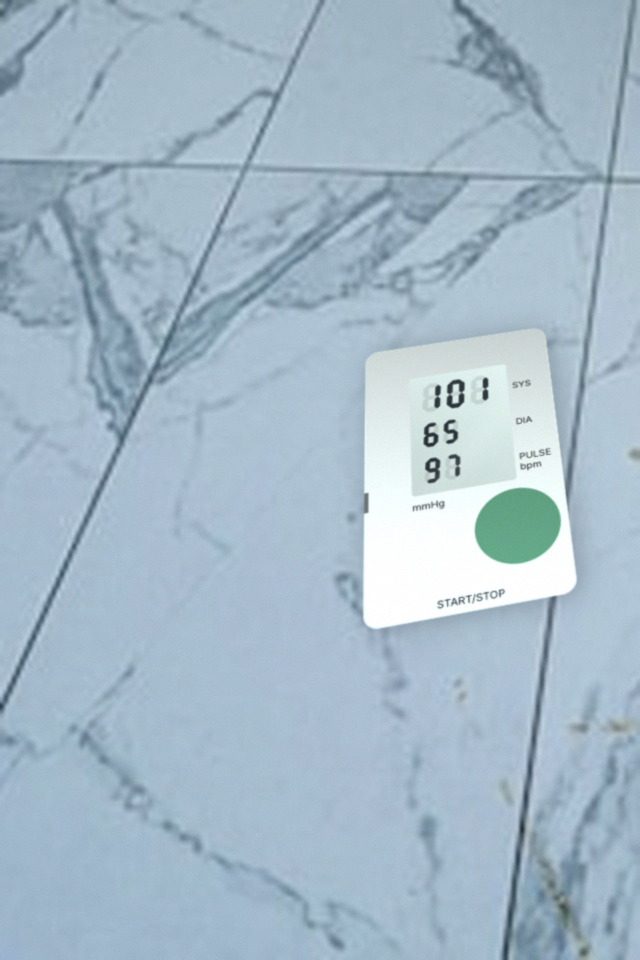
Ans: mmHg 65
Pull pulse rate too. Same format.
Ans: bpm 97
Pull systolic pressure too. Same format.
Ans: mmHg 101
